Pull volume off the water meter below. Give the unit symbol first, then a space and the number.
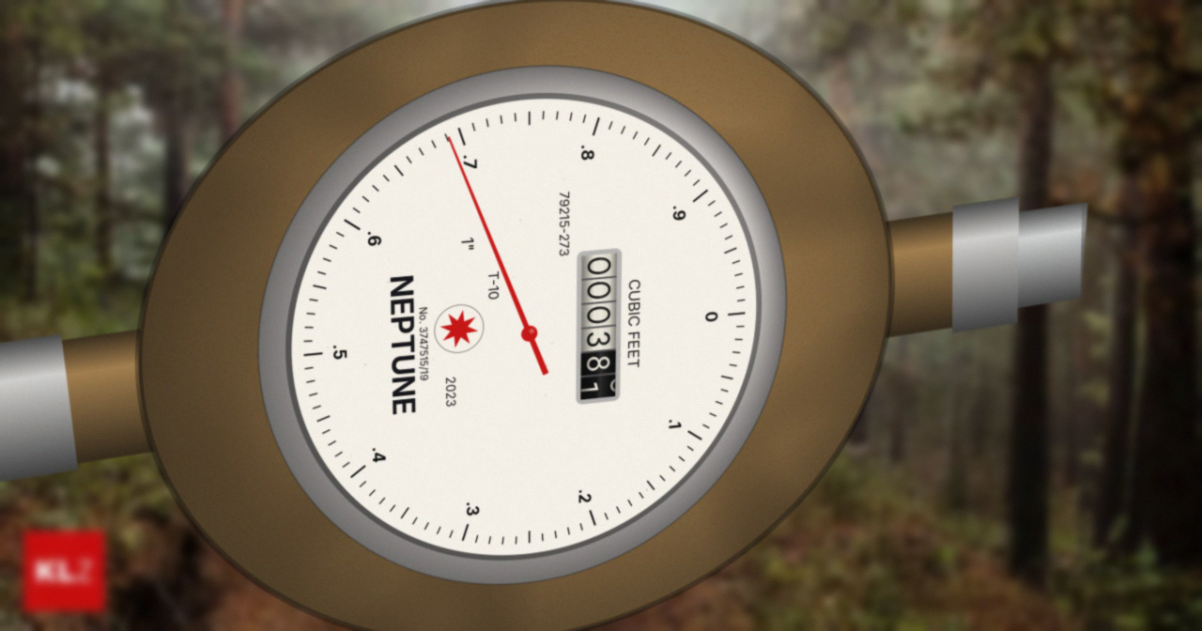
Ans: ft³ 380.69
